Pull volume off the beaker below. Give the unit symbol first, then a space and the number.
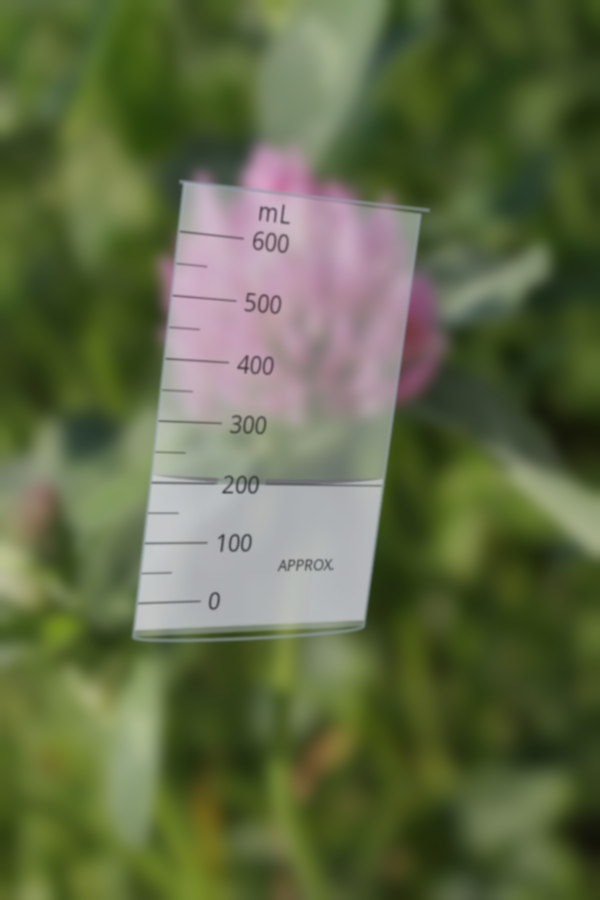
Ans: mL 200
